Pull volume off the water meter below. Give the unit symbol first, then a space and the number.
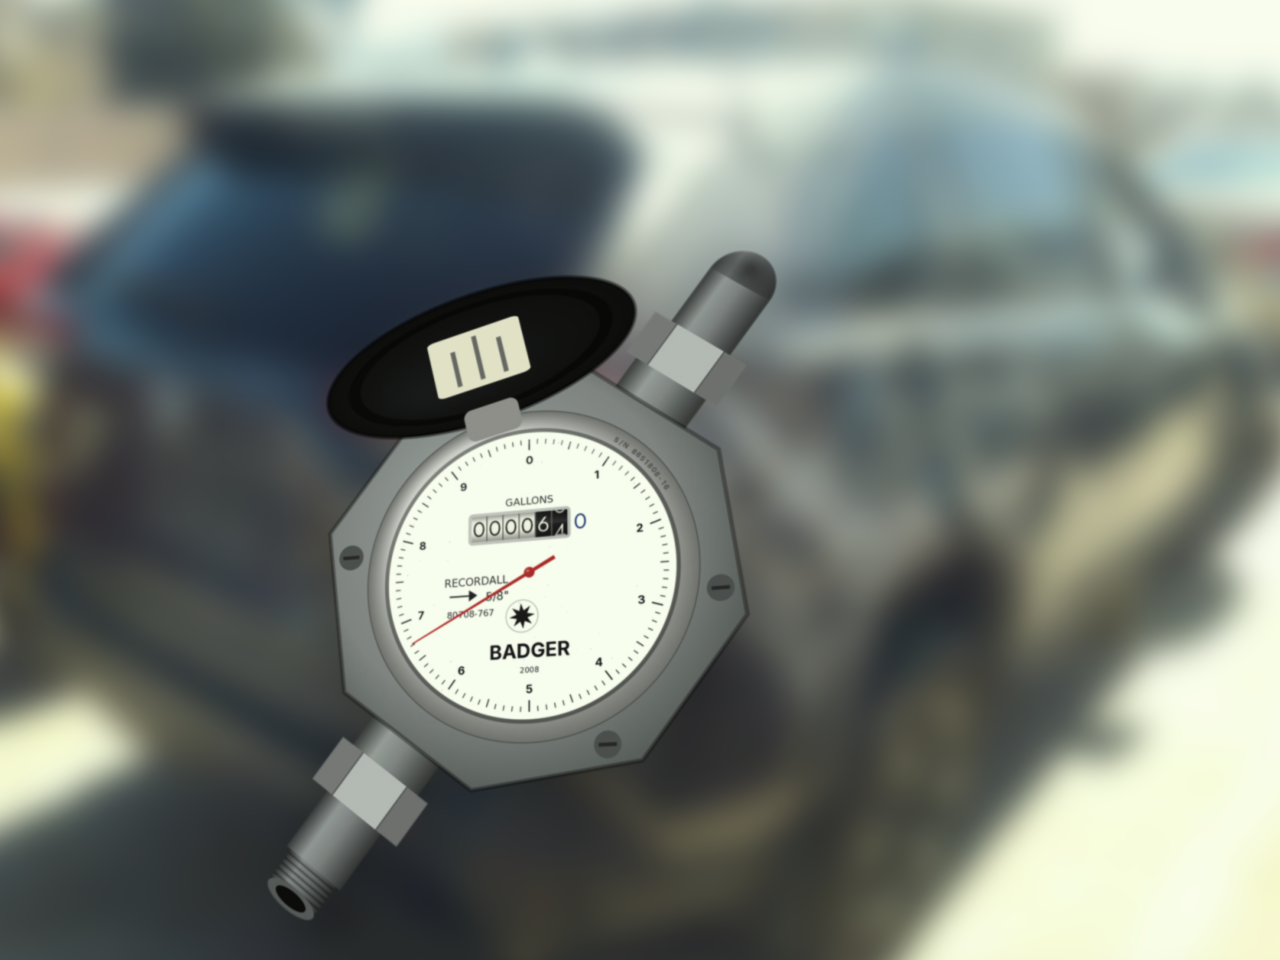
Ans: gal 636.7
